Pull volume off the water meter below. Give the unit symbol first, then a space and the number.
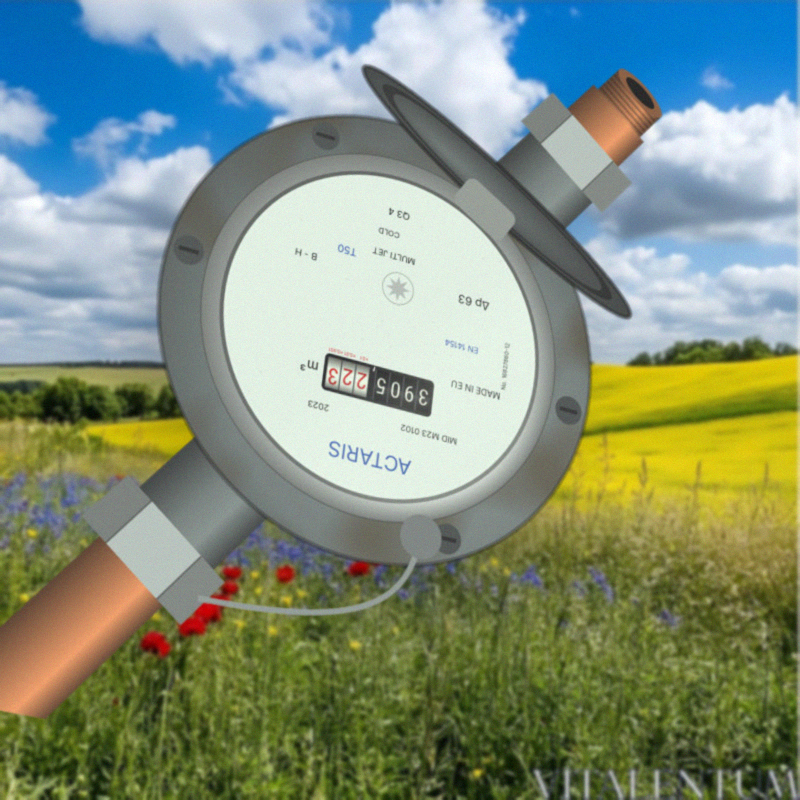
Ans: m³ 3905.223
